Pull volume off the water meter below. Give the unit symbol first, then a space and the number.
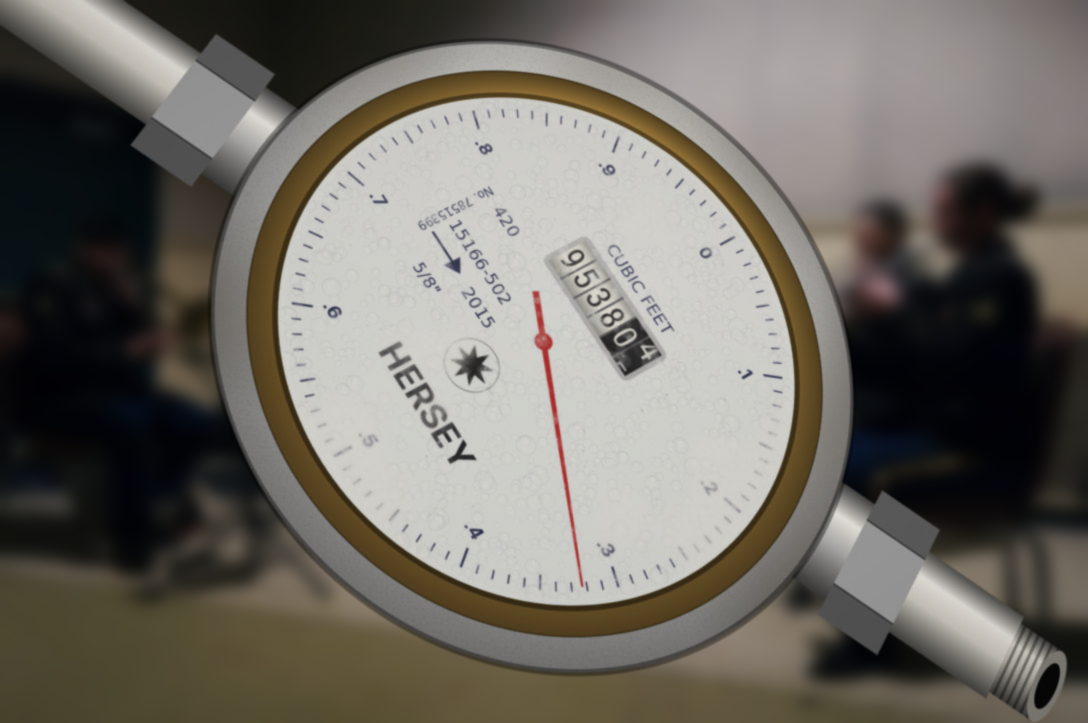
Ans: ft³ 953804.32
